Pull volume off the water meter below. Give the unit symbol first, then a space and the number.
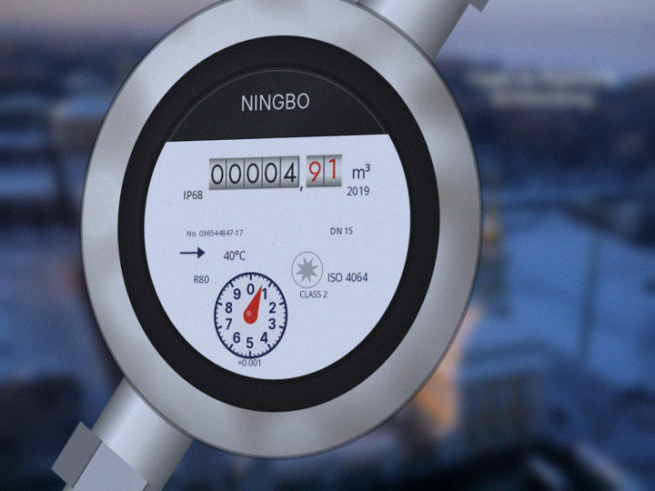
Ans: m³ 4.910
